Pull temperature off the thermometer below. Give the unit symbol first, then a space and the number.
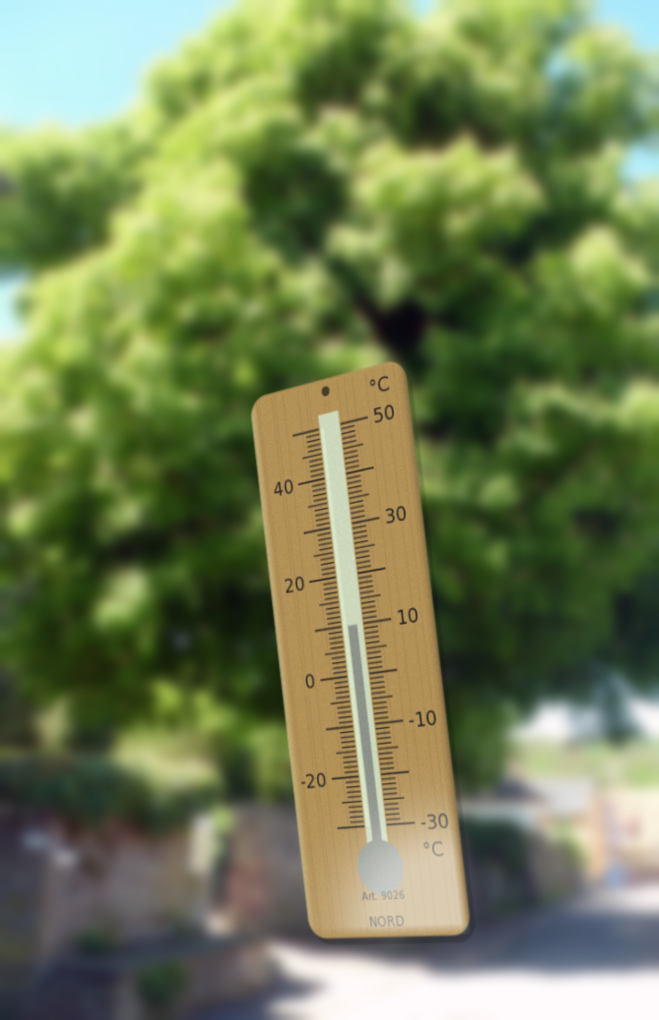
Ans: °C 10
